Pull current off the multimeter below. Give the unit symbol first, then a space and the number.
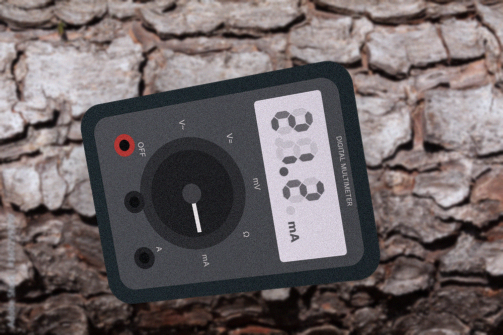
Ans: mA 21.2
